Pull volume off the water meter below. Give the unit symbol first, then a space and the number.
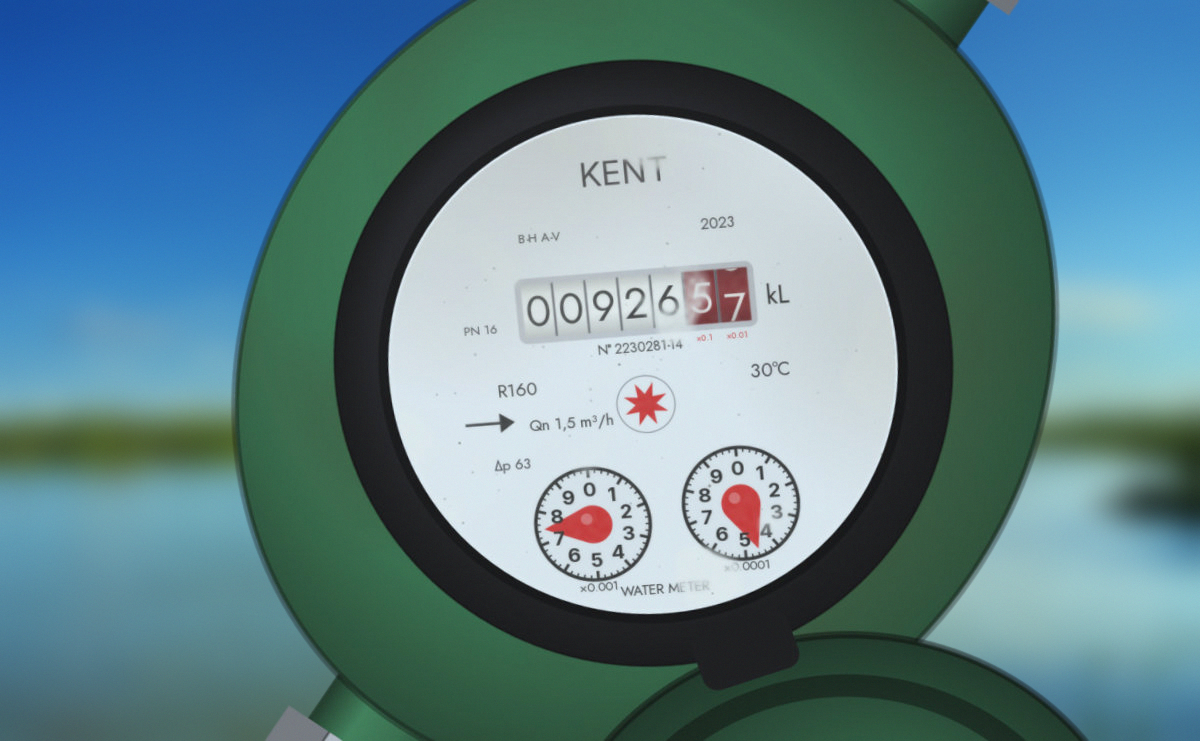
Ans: kL 926.5674
